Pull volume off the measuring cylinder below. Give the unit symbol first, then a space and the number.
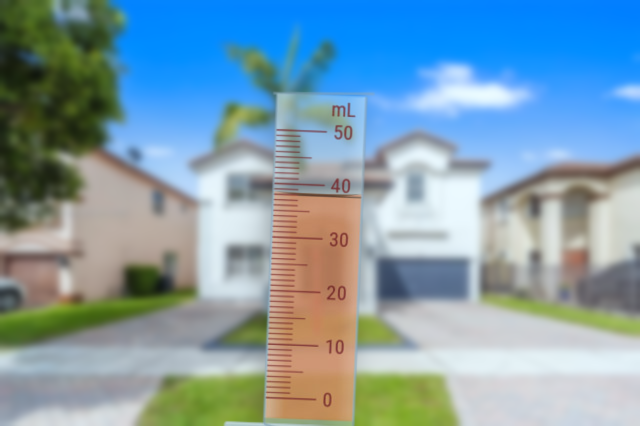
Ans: mL 38
